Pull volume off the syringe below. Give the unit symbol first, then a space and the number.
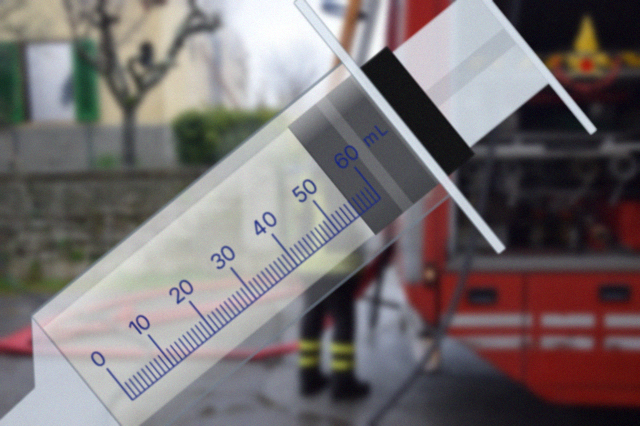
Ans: mL 55
